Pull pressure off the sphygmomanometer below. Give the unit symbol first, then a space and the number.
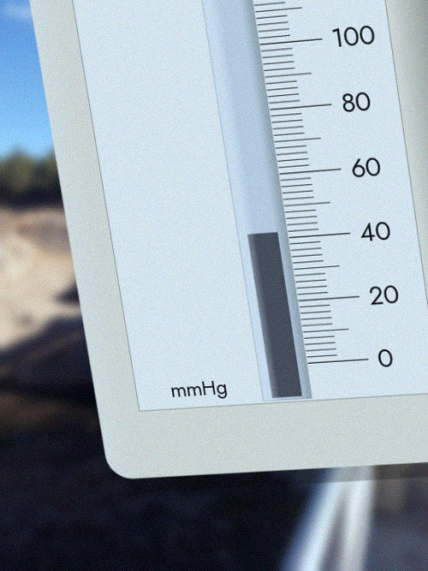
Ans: mmHg 42
